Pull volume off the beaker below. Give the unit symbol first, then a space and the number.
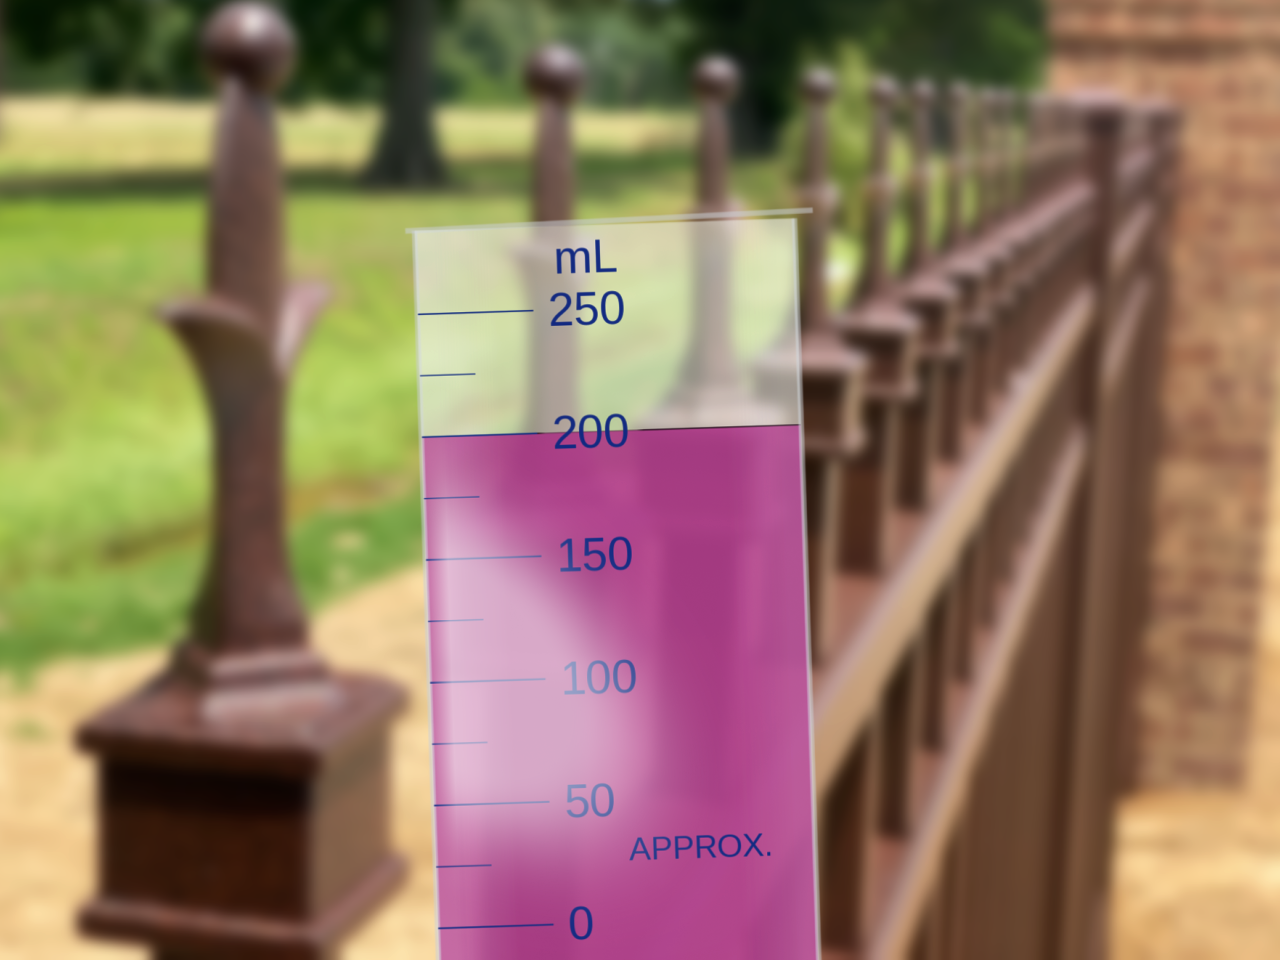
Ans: mL 200
